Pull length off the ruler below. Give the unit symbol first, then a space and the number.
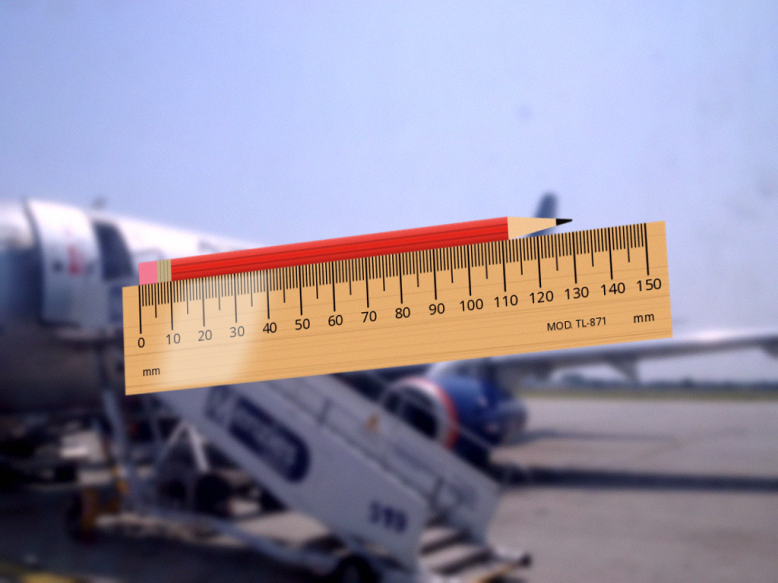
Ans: mm 130
